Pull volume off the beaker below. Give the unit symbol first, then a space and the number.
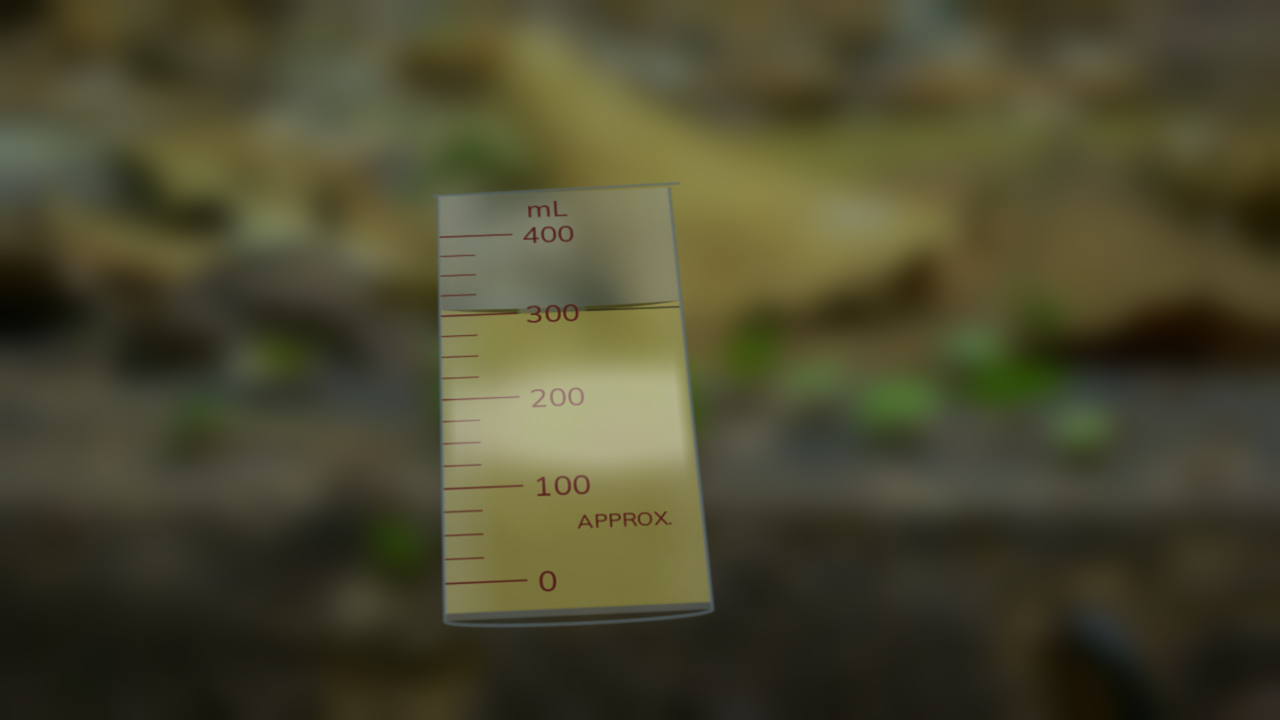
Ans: mL 300
